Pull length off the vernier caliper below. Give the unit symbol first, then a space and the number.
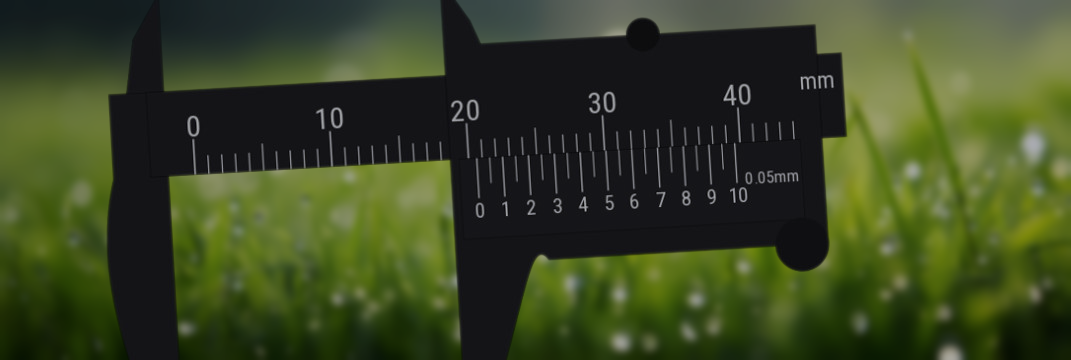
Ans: mm 20.6
